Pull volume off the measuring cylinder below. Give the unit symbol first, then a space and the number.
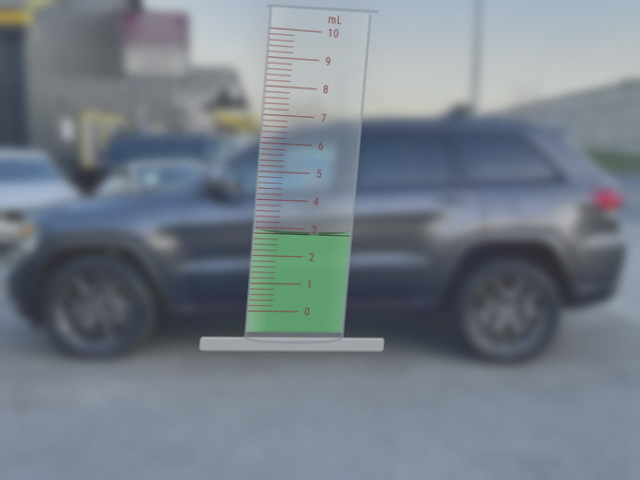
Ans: mL 2.8
